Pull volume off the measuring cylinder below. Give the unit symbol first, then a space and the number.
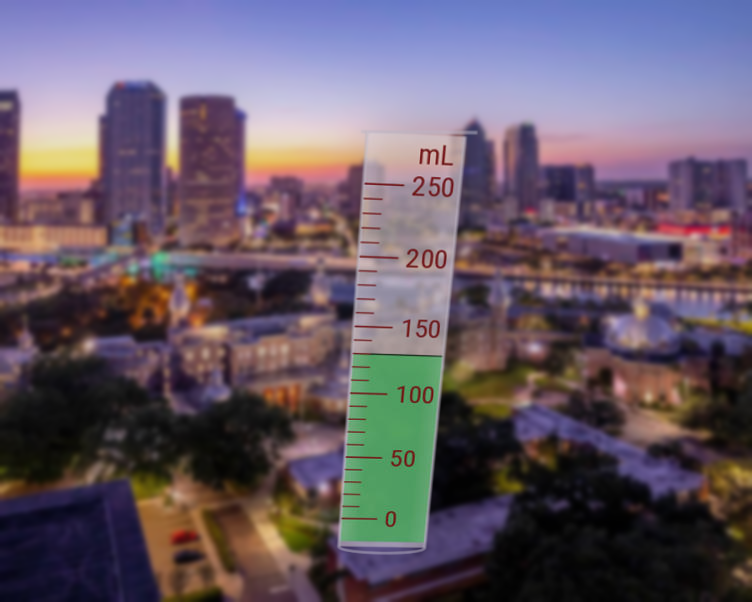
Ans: mL 130
